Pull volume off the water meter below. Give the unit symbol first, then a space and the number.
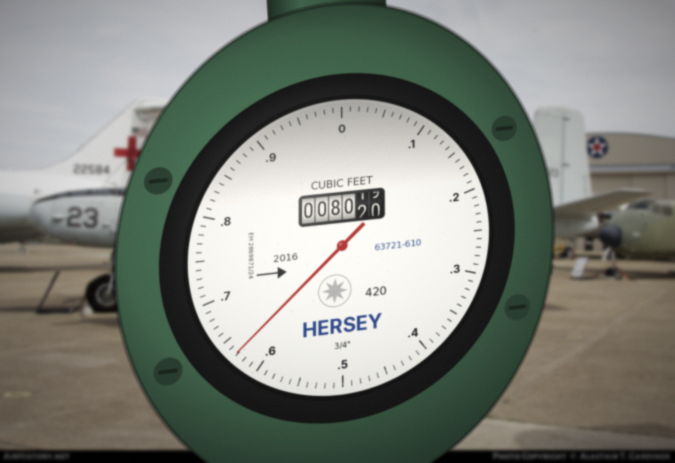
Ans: ft³ 8019.63
